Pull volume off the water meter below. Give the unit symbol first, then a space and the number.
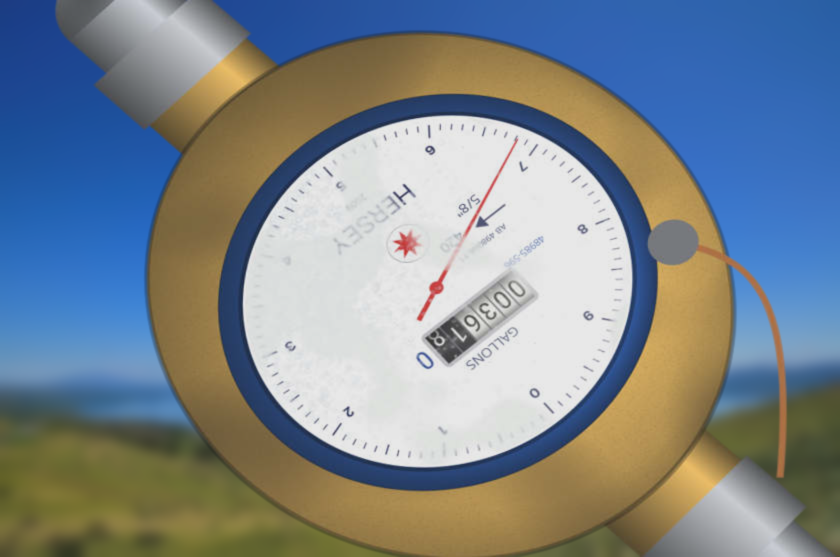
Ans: gal 36176.8
